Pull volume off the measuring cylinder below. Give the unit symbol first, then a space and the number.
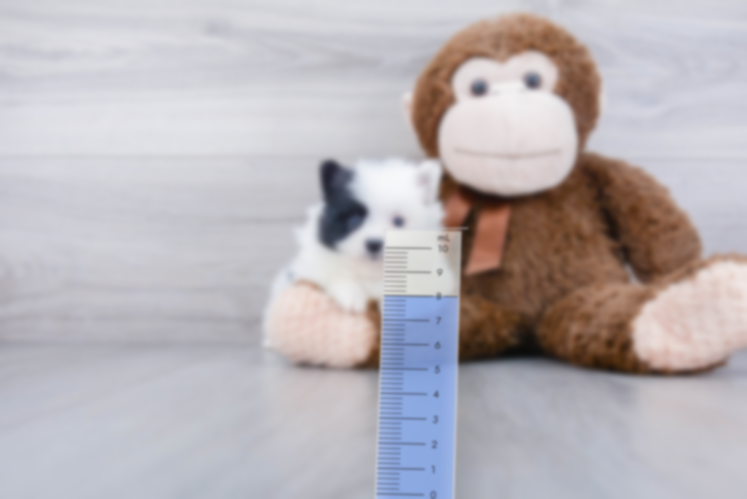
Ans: mL 8
